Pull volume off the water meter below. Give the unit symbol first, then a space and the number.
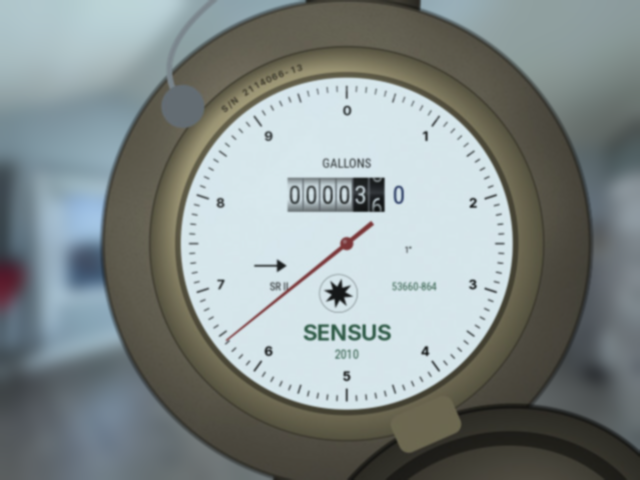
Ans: gal 356.4
